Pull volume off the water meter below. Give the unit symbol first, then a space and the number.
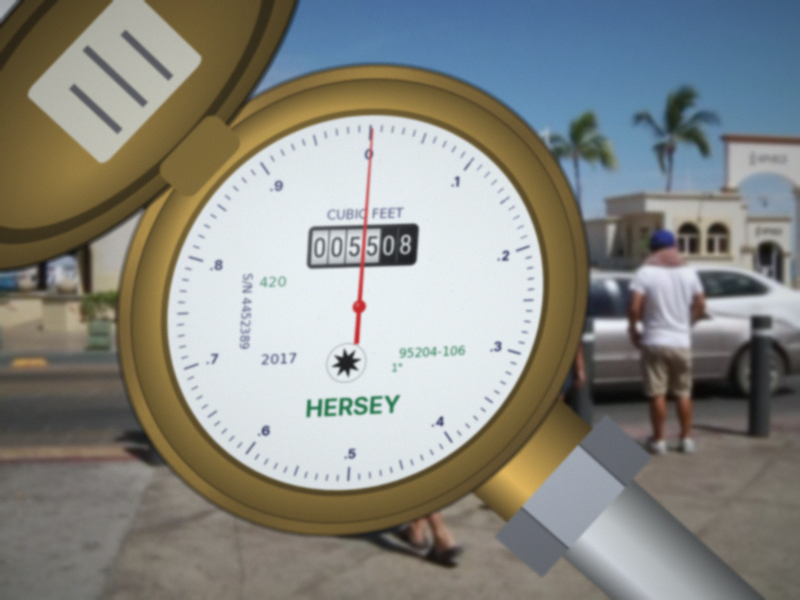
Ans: ft³ 5508.00
